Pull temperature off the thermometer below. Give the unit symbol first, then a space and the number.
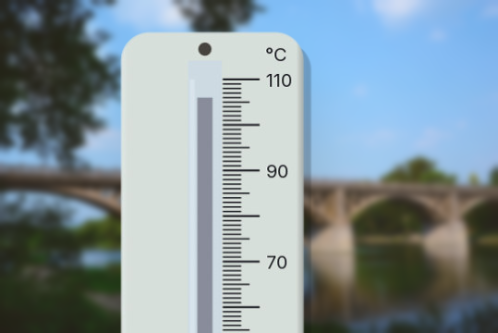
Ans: °C 106
